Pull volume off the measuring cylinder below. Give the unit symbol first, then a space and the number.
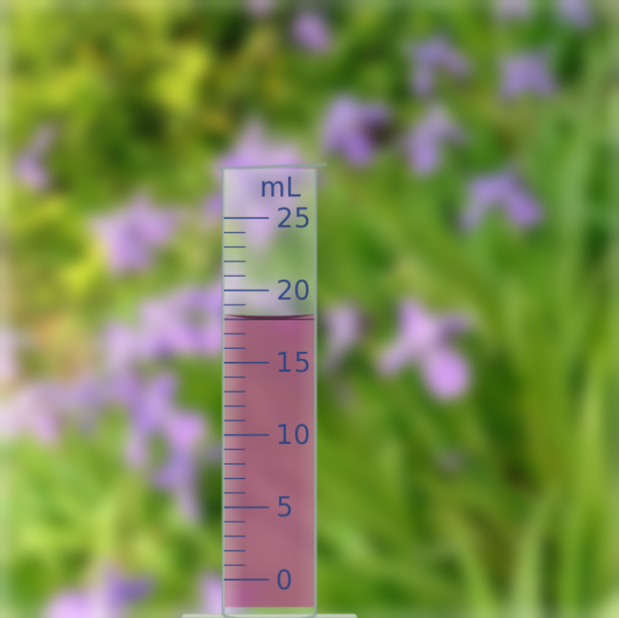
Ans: mL 18
